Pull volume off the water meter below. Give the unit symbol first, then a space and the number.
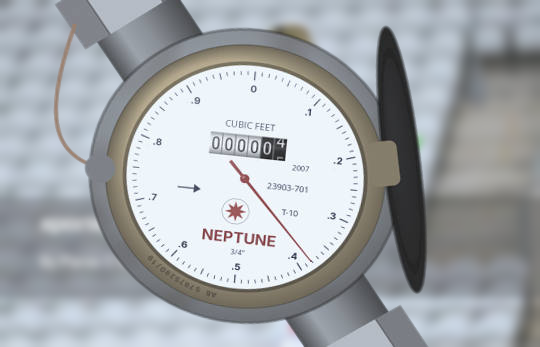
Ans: ft³ 4.38
